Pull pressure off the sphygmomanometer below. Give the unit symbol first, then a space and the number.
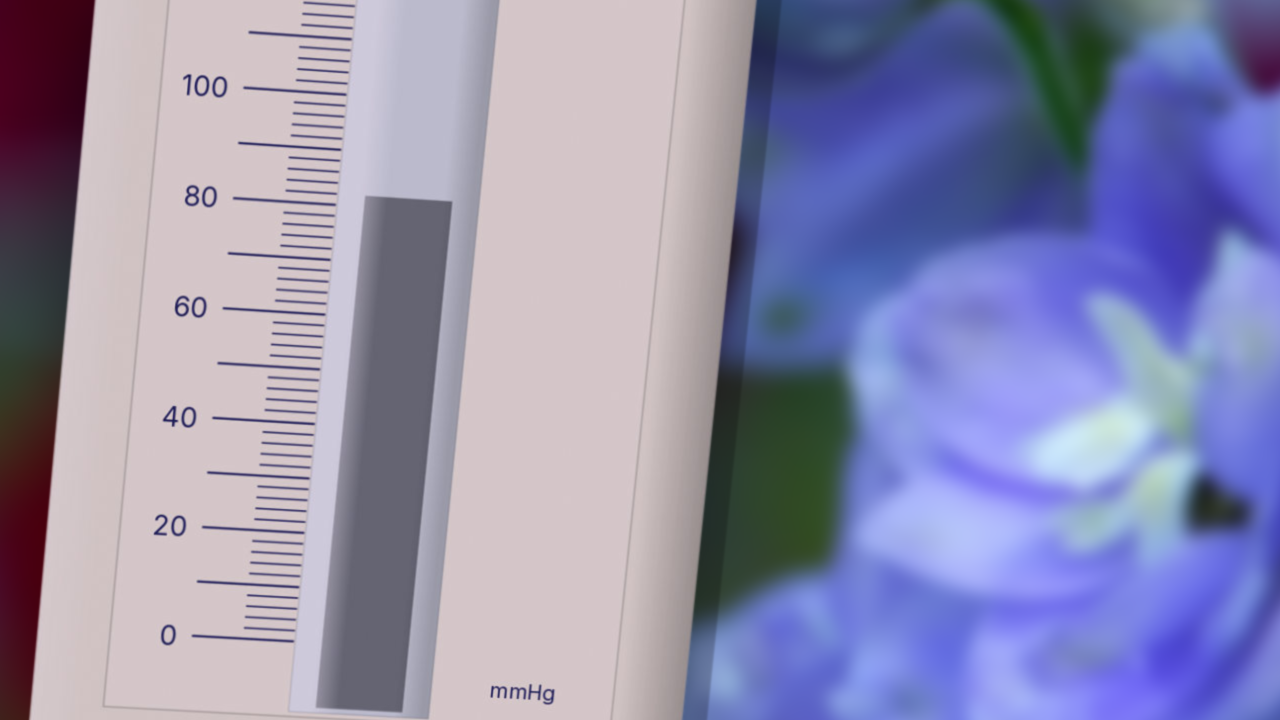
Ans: mmHg 82
